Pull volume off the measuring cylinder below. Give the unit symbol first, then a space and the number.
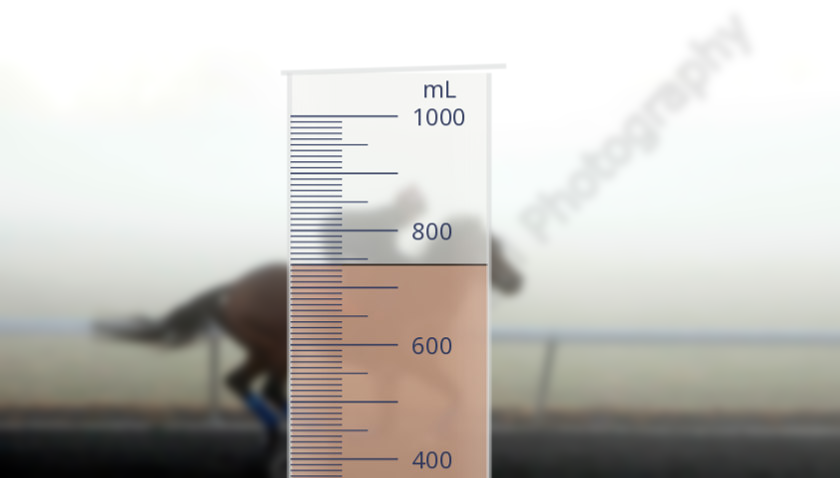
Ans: mL 740
